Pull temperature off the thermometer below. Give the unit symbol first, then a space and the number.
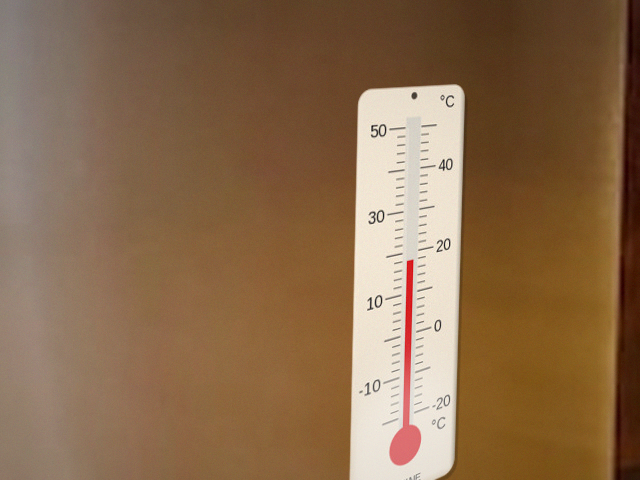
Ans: °C 18
